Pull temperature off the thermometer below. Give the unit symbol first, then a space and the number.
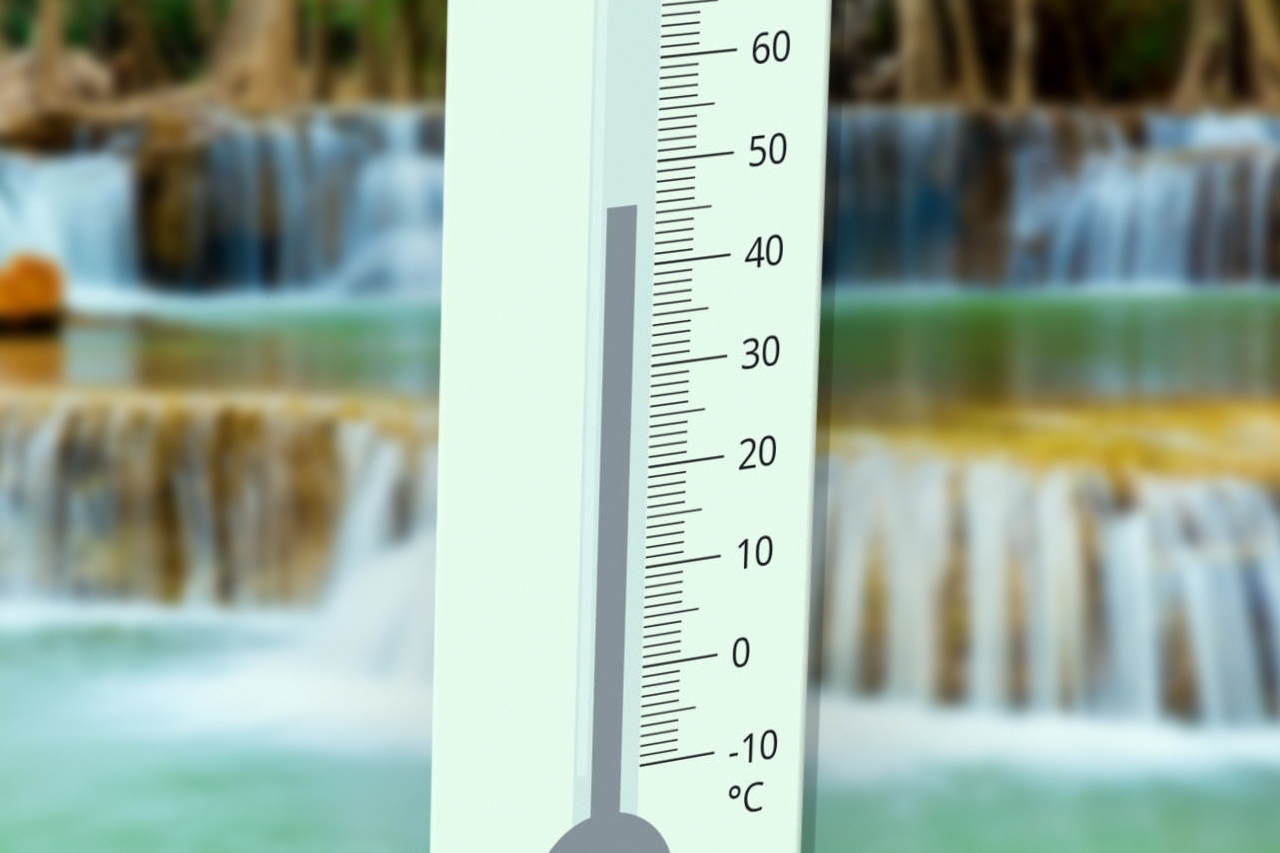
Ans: °C 46
